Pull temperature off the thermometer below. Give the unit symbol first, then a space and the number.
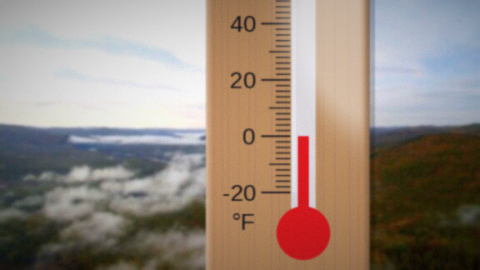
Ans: °F 0
